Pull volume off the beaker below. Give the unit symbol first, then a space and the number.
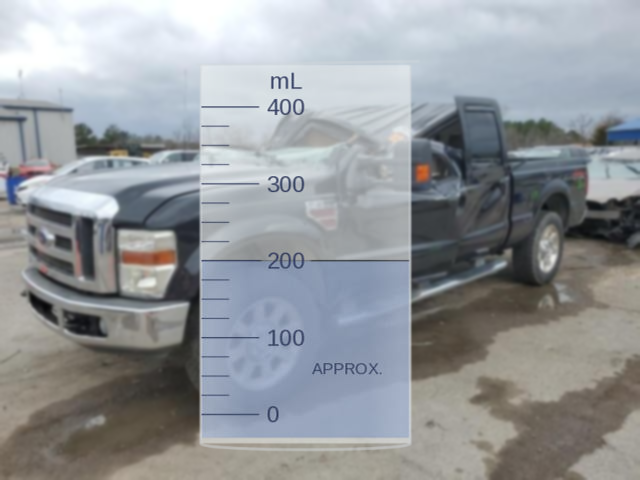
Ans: mL 200
